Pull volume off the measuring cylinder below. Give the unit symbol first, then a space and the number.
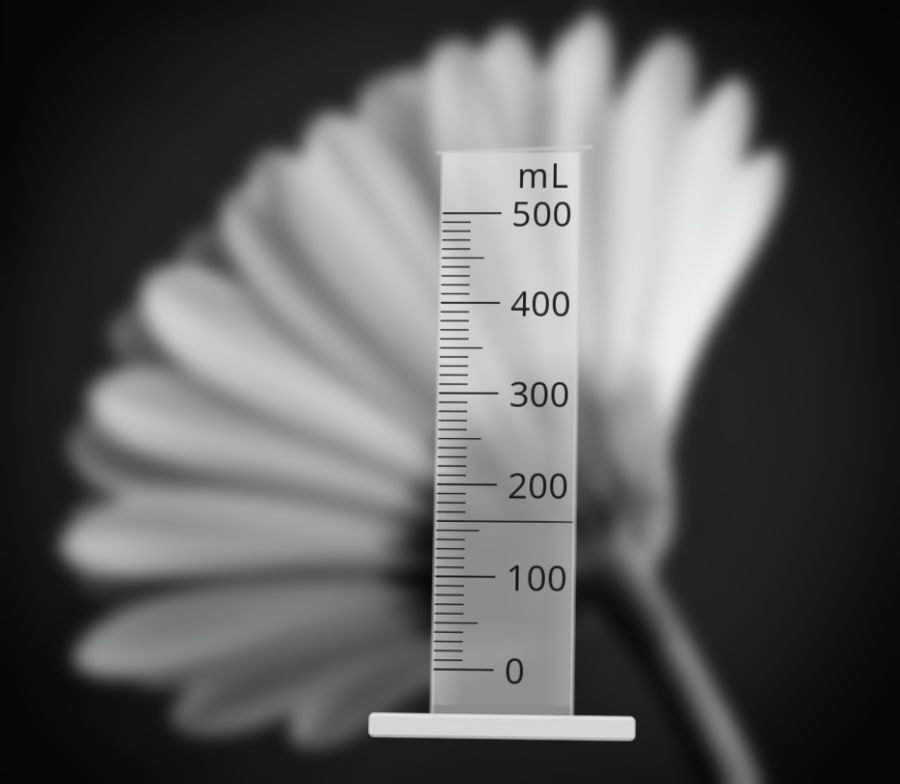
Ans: mL 160
